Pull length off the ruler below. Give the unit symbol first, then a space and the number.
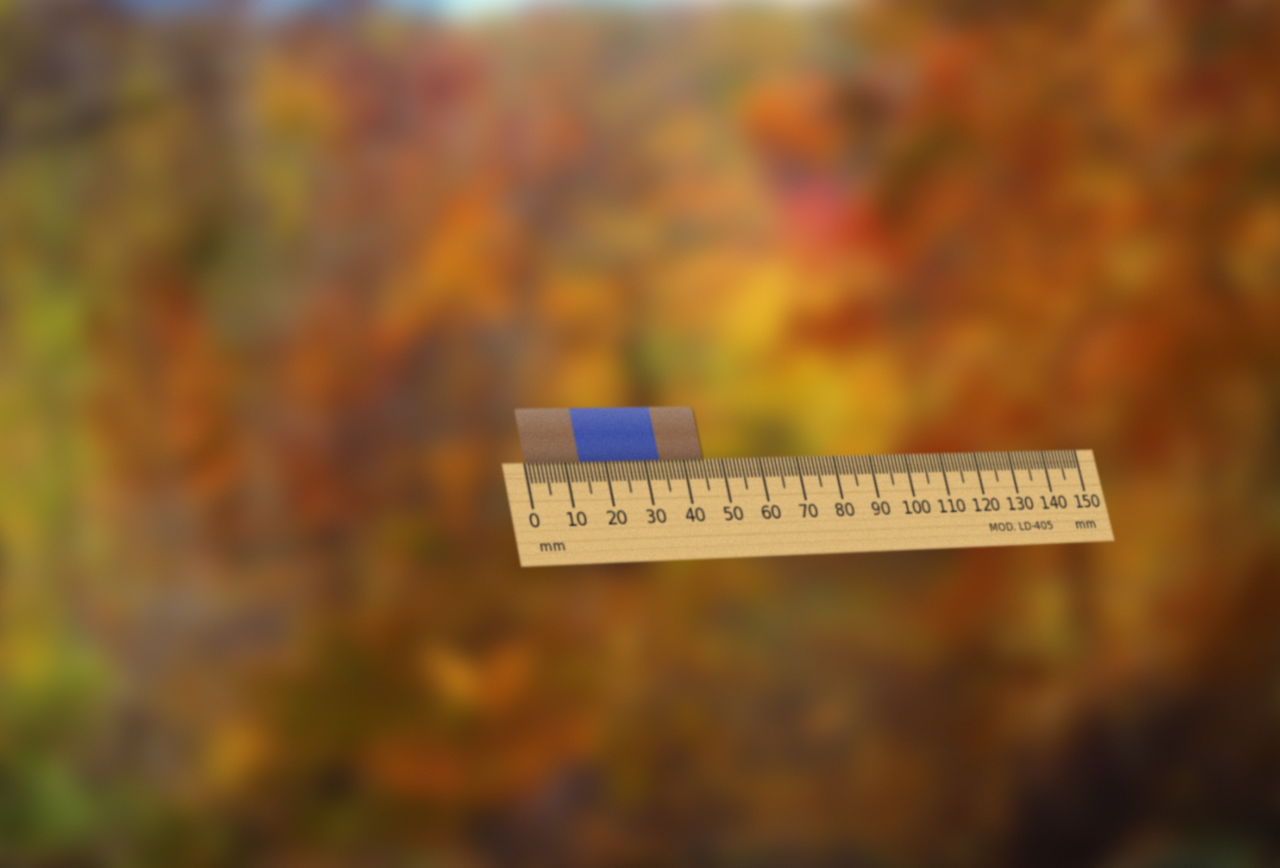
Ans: mm 45
